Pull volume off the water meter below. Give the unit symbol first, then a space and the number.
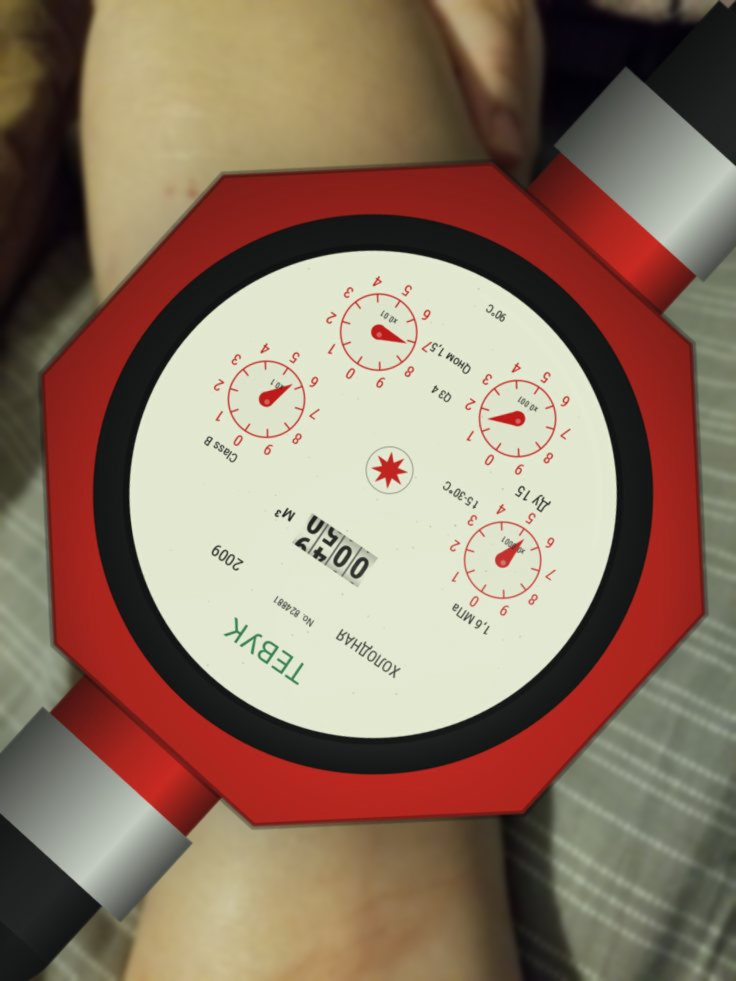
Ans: m³ 49.5715
